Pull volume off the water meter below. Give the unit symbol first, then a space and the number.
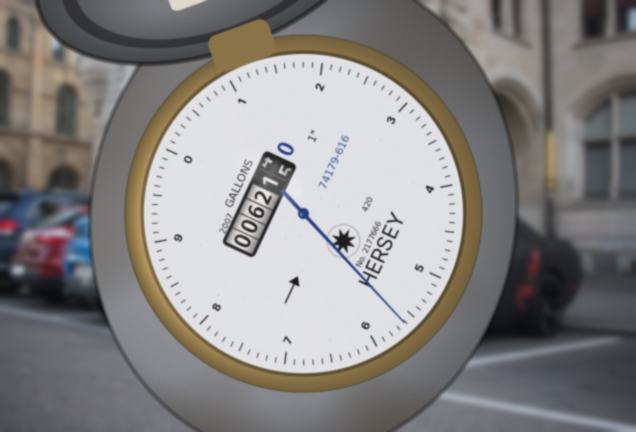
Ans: gal 62145.6
